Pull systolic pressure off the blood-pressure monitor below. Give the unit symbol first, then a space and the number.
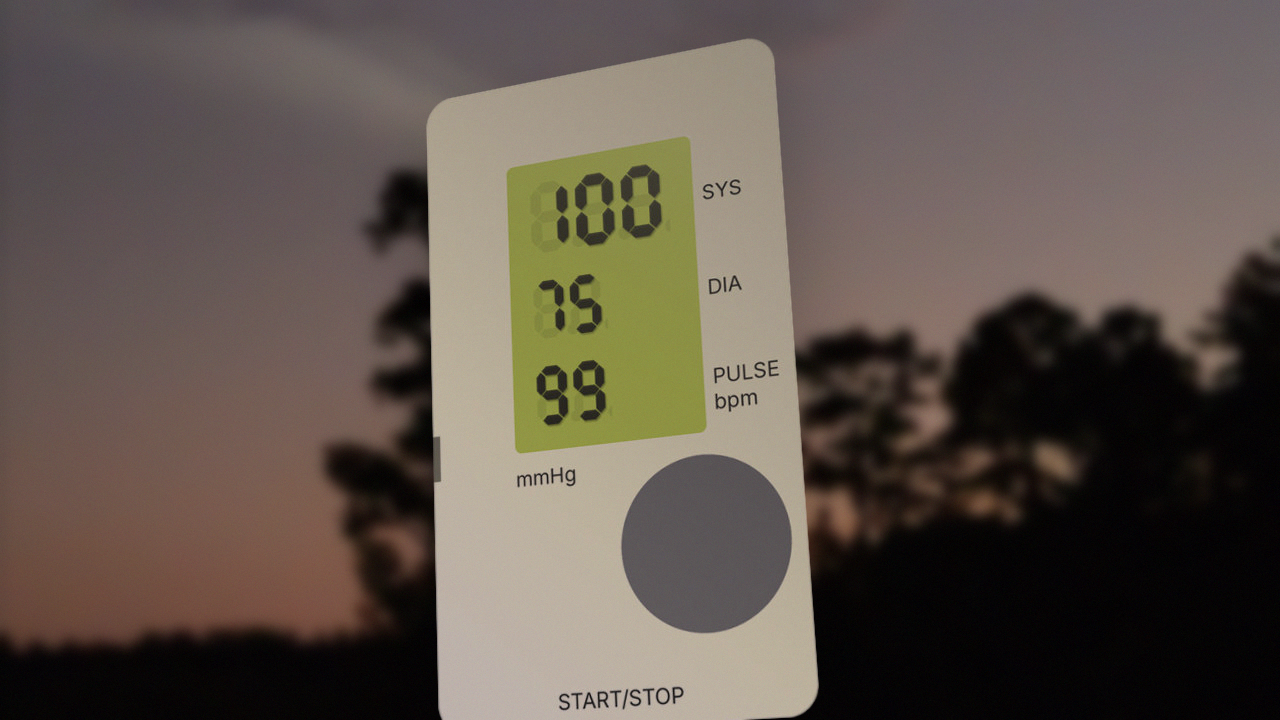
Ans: mmHg 100
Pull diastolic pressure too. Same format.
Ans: mmHg 75
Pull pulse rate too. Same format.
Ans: bpm 99
